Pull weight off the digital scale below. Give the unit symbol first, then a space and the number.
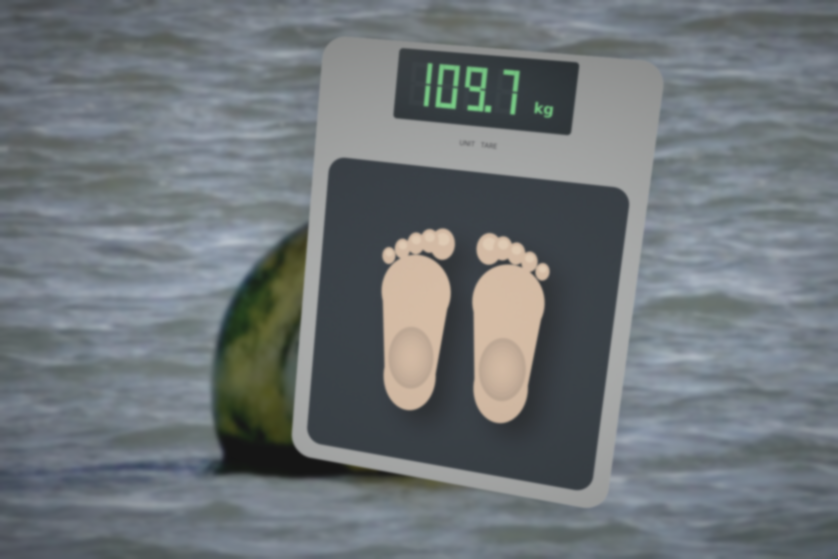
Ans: kg 109.7
